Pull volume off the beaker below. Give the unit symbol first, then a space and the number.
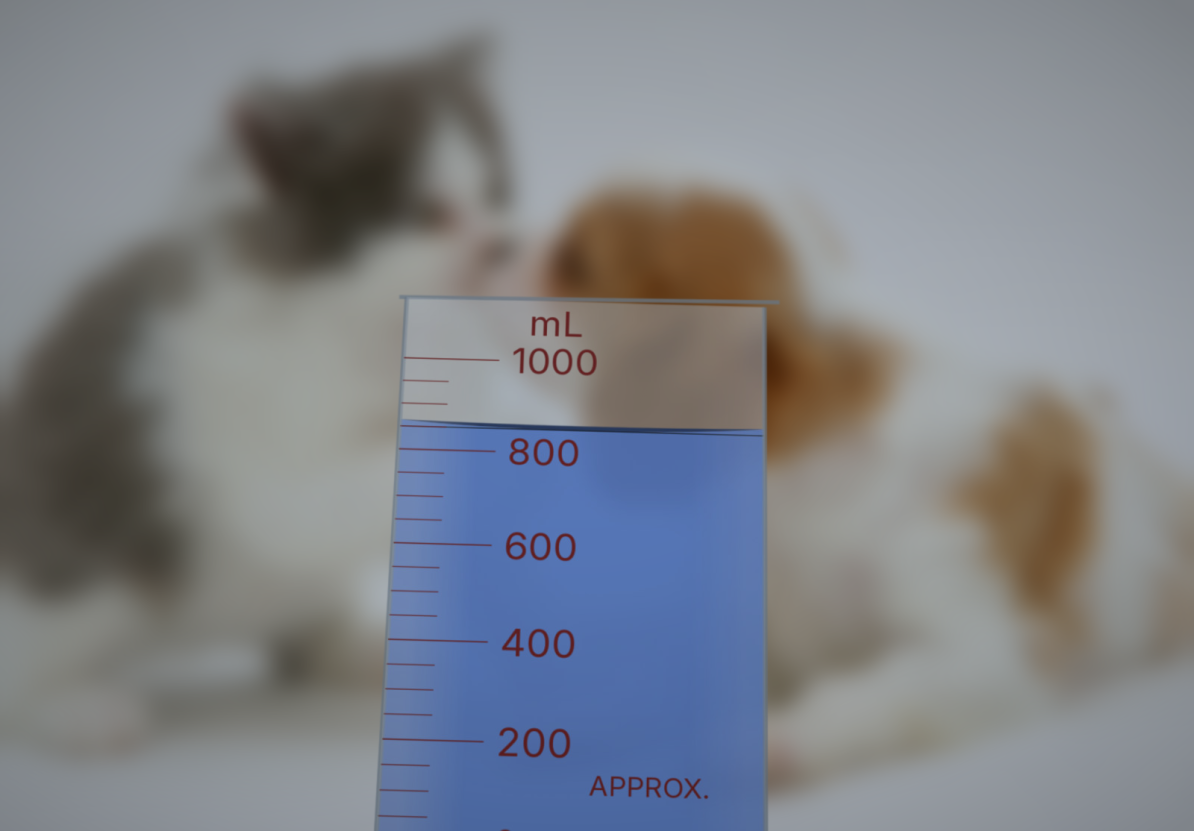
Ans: mL 850
